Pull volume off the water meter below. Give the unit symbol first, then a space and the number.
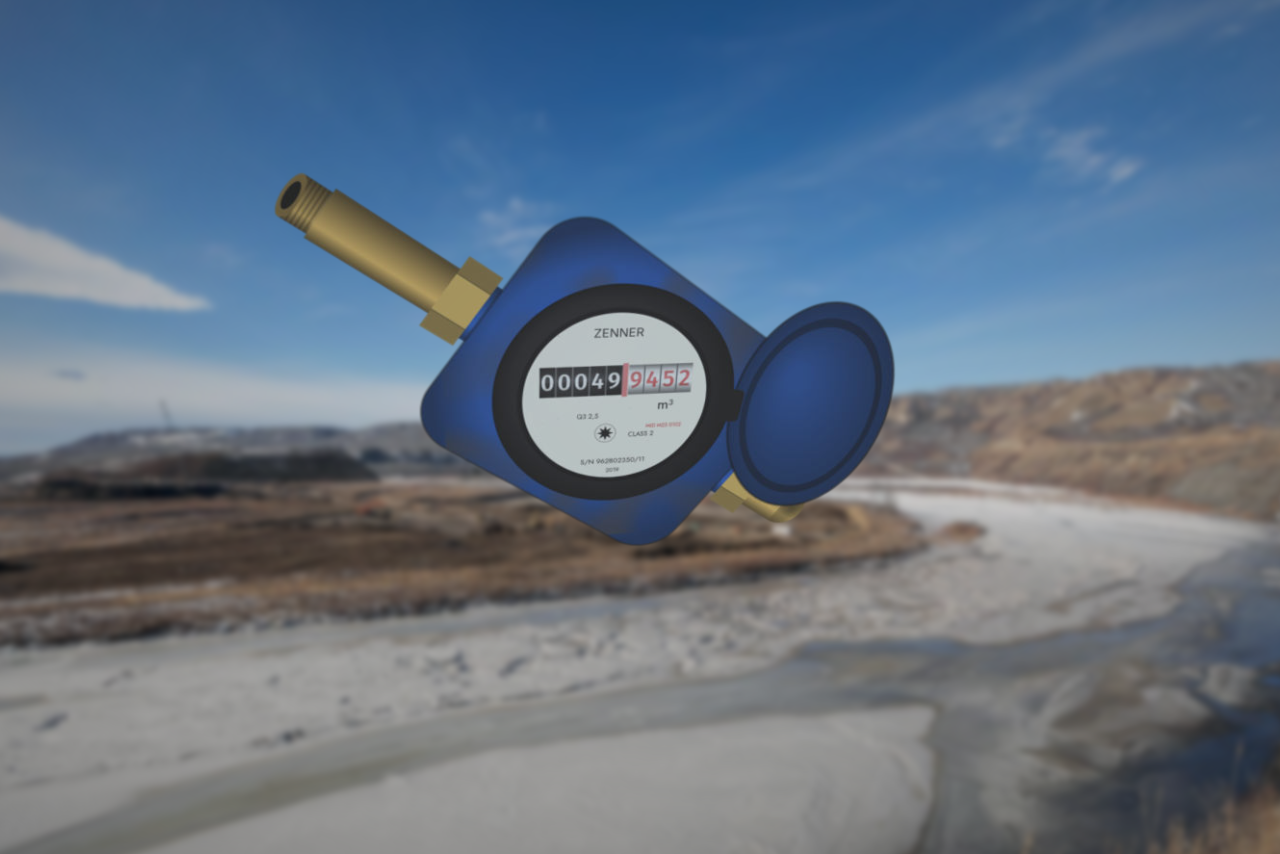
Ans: m³ 49.9452
